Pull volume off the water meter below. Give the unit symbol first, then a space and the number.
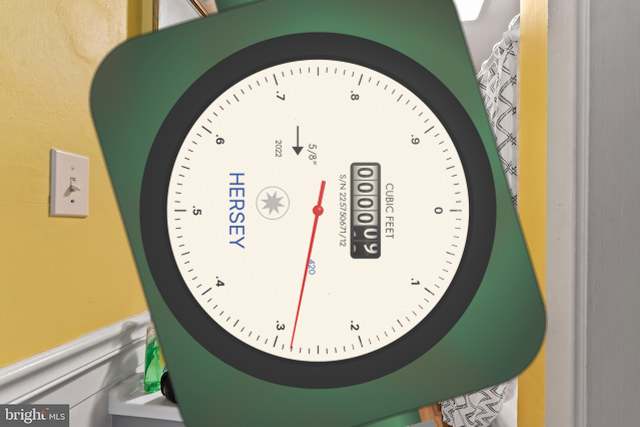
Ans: ft³ 9.28
